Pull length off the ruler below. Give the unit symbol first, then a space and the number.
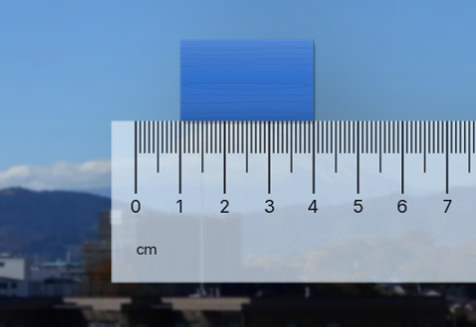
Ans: cm 3
